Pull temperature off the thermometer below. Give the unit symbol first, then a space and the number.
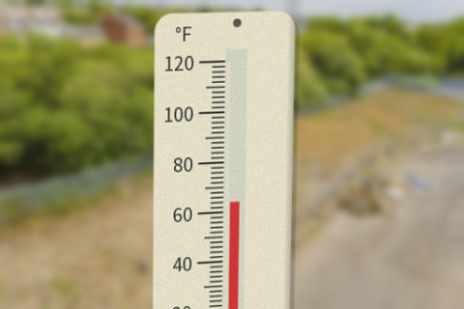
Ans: °F 64
